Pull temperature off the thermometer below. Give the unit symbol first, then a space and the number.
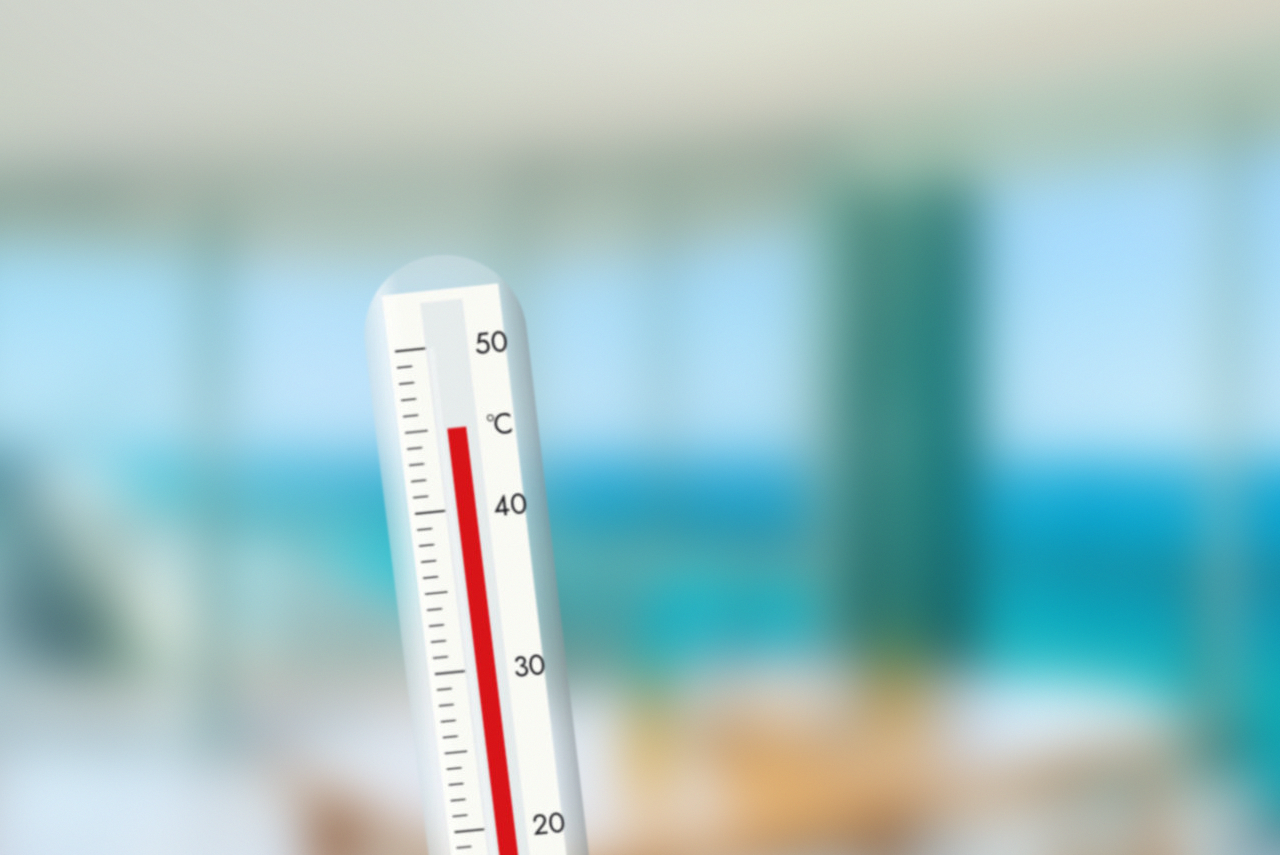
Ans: °C 45
